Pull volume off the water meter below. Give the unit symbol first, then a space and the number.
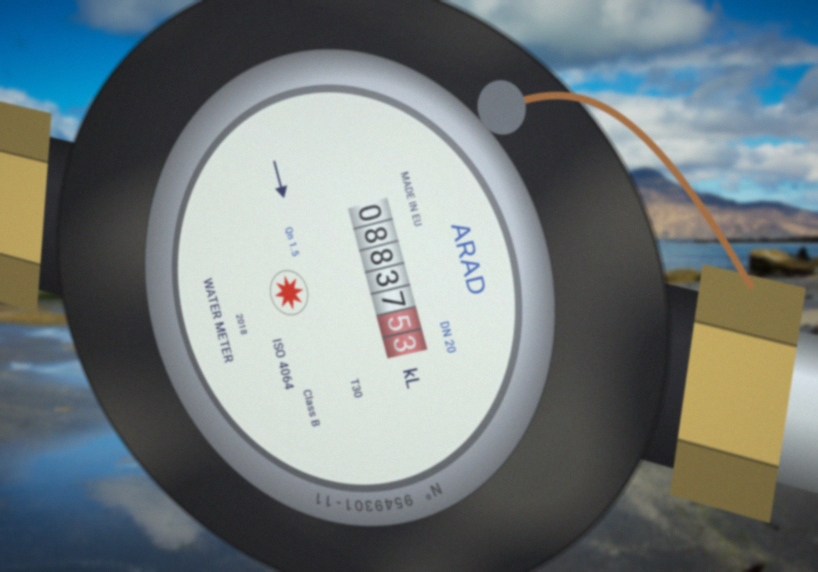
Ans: kL 8837.53
